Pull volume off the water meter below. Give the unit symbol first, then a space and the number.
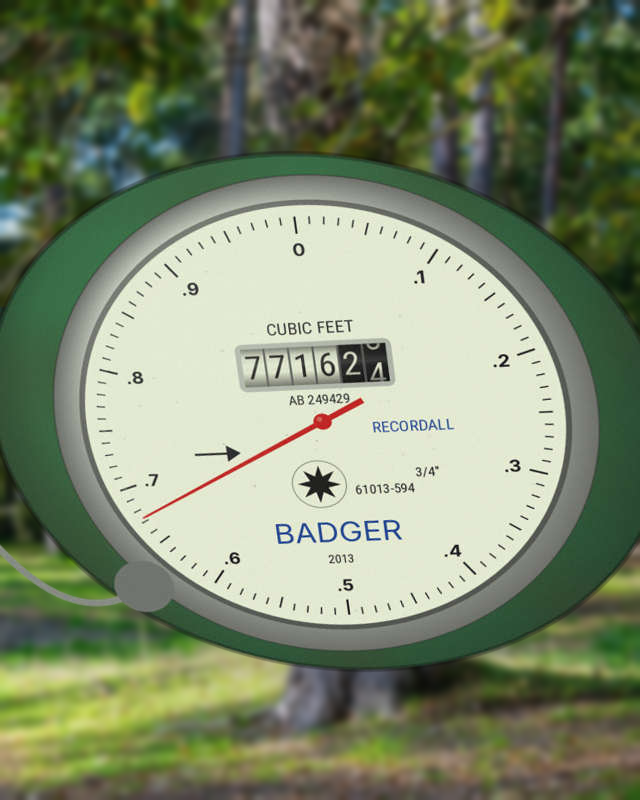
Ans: ft³ 771623.67
